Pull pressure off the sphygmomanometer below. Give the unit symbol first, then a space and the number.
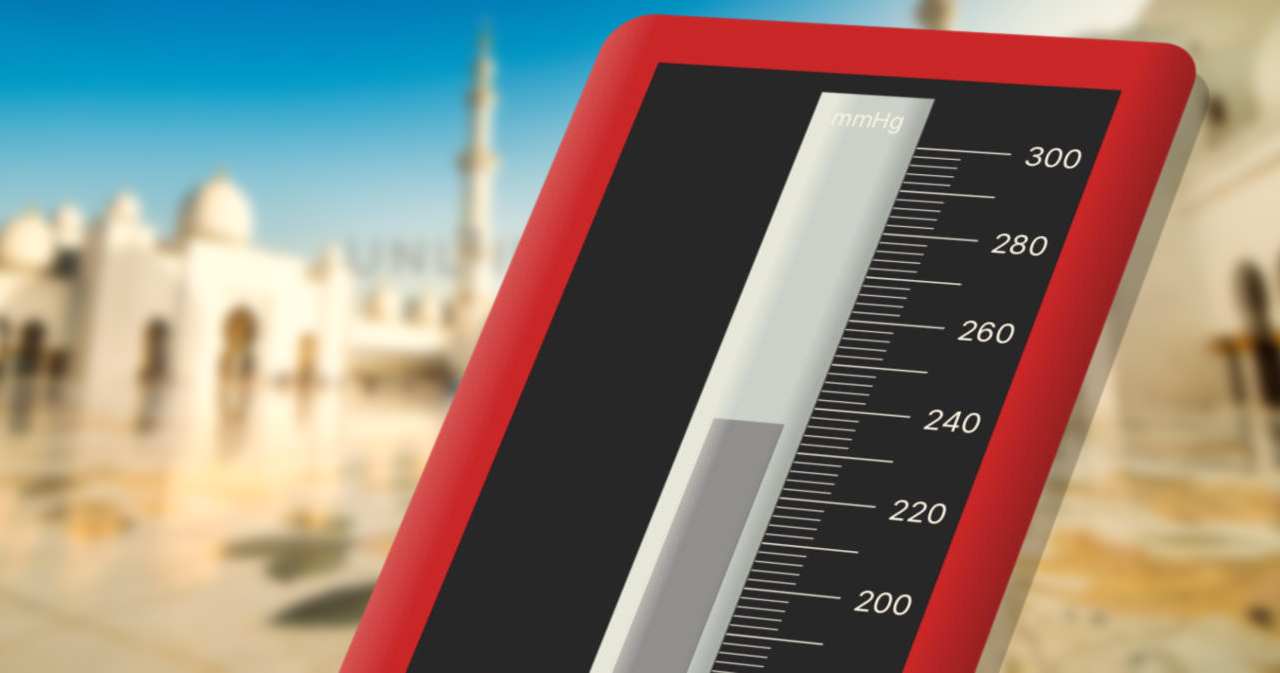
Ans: mmHg 236
